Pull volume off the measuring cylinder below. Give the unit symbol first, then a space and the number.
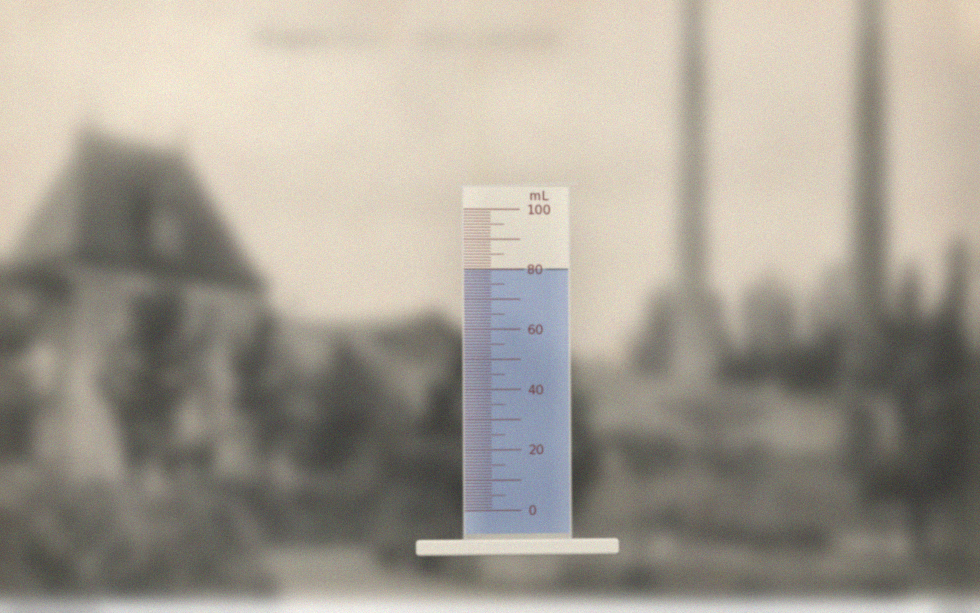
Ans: mL 80
